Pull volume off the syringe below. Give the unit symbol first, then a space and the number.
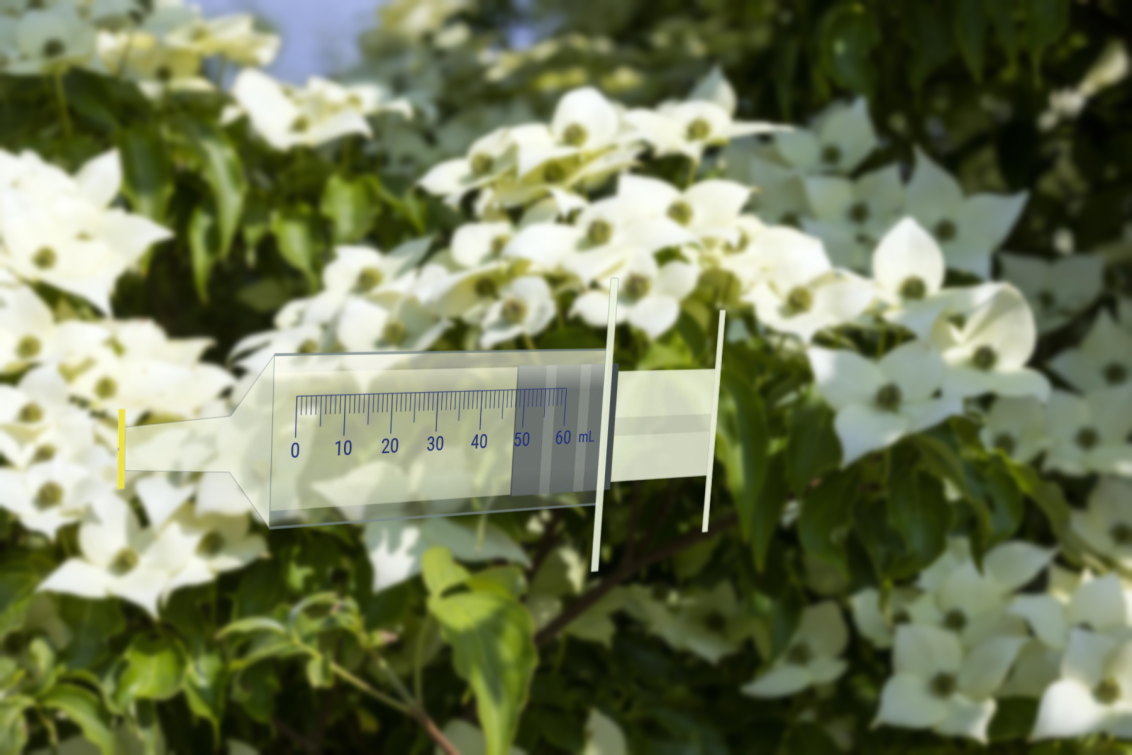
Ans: mL 48
